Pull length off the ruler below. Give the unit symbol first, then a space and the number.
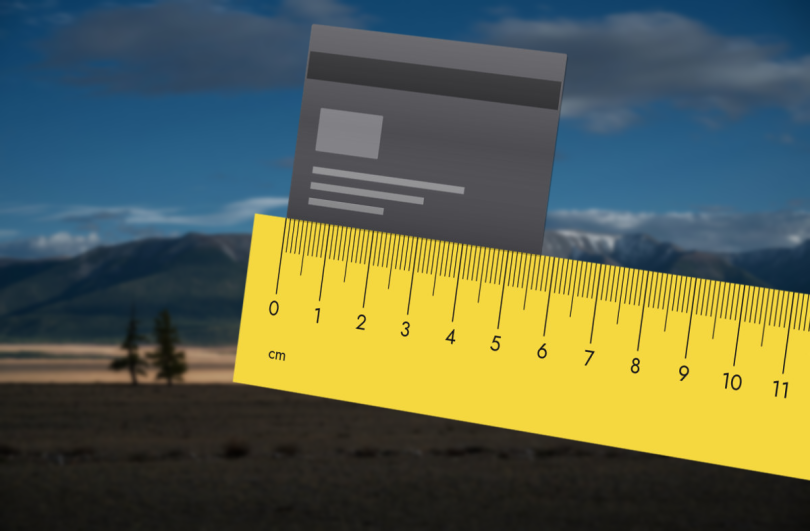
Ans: cm 5.7
